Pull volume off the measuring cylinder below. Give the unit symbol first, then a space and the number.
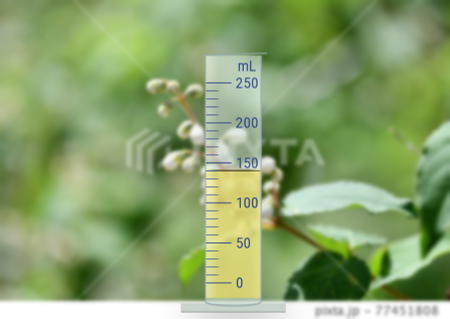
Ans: mL 140
